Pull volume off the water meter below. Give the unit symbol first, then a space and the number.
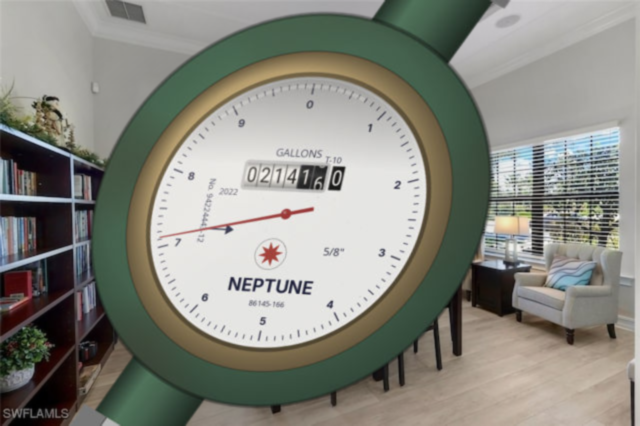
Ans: gal 214157.1
